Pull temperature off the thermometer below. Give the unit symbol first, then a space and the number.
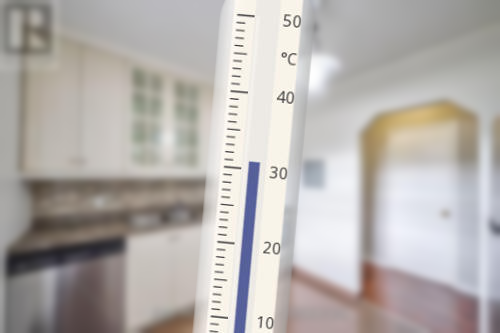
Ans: °C 31
